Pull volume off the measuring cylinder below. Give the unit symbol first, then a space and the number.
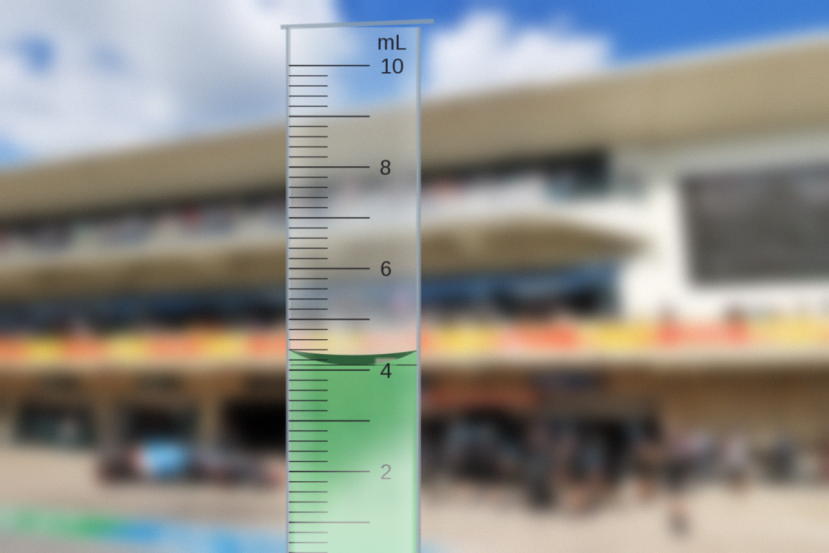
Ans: mL 4.1
